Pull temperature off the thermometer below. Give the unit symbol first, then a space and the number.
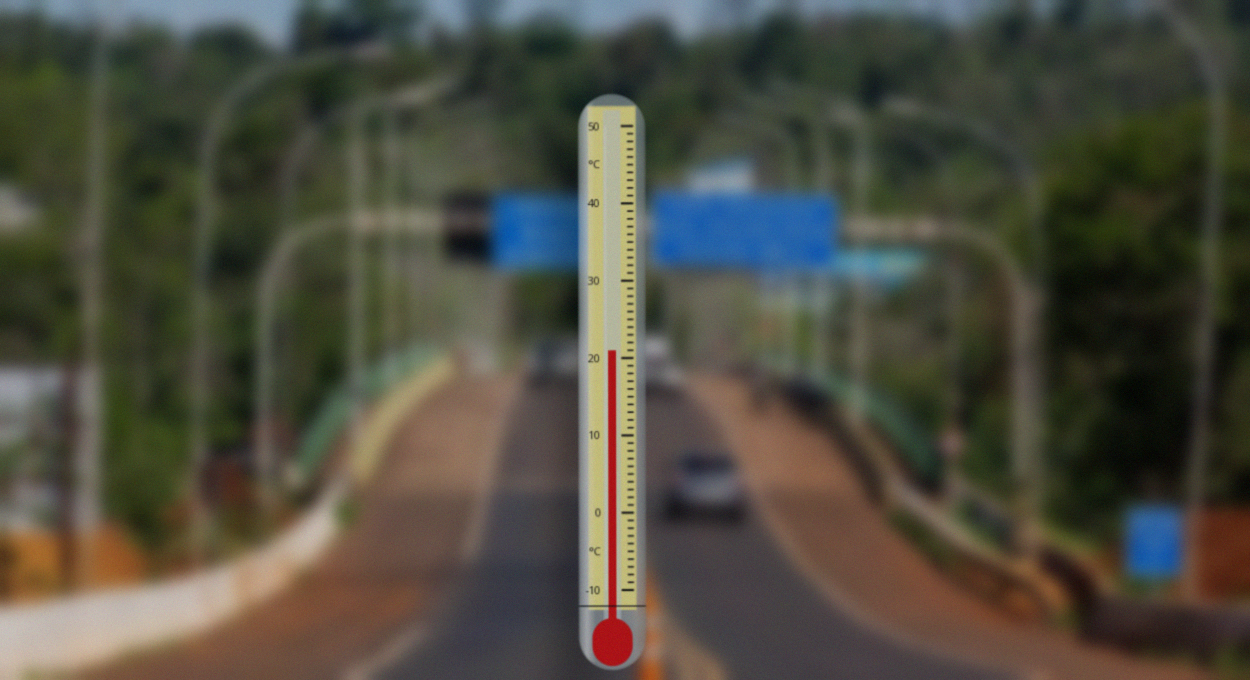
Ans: °C 21
